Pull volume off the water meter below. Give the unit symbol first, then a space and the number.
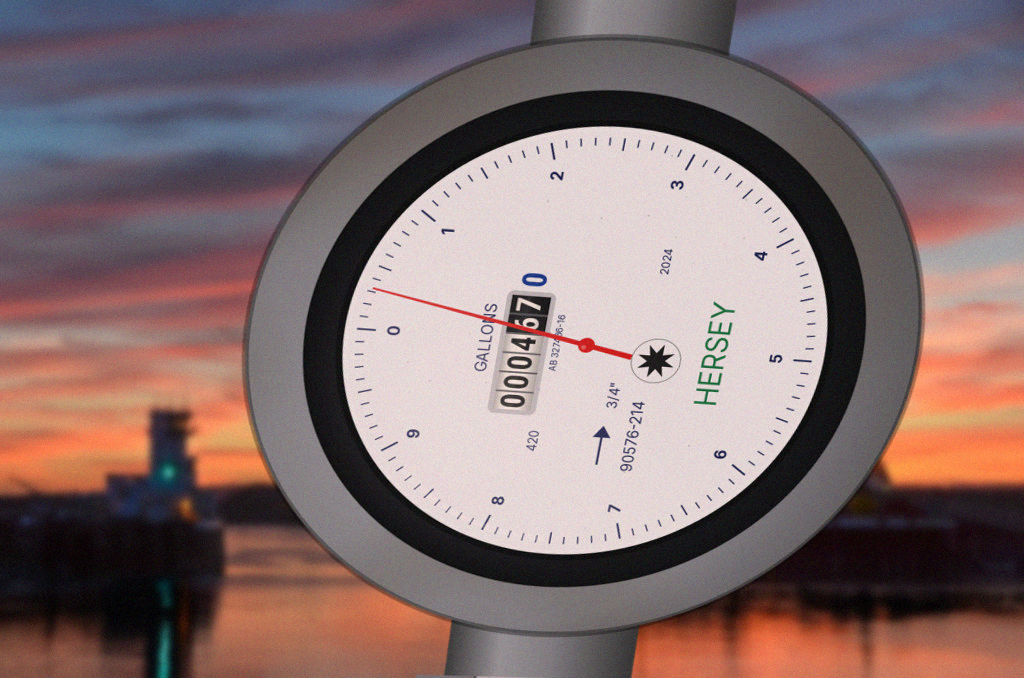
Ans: gal 4670.3
